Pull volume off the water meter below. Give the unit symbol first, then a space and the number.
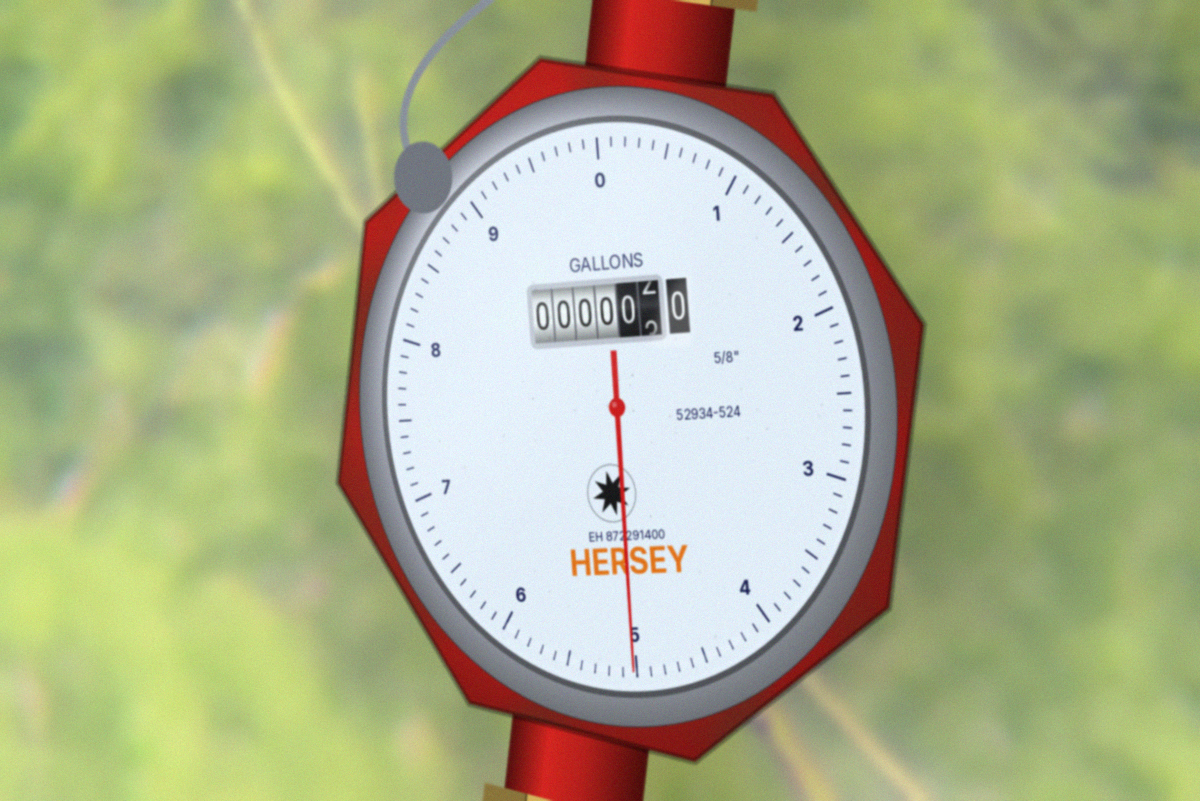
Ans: gal 25.0
